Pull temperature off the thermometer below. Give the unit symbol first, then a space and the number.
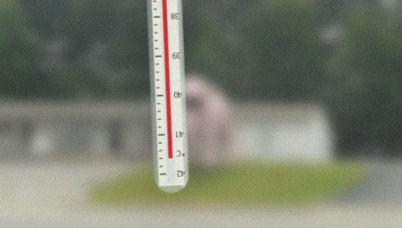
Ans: °C 41.6
